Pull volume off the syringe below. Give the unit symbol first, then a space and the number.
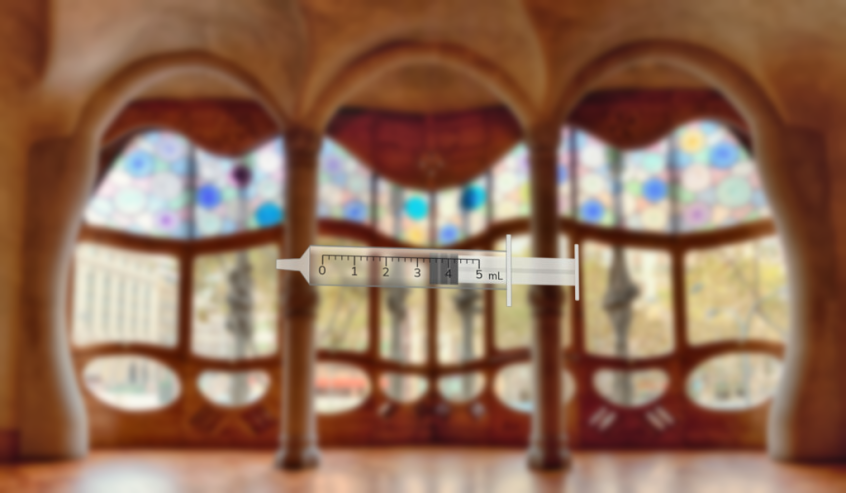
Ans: mL 3.4
